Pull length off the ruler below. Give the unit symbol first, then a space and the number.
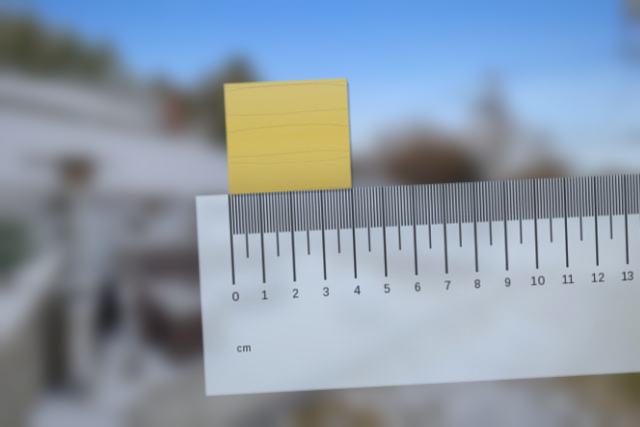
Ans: cm 4
